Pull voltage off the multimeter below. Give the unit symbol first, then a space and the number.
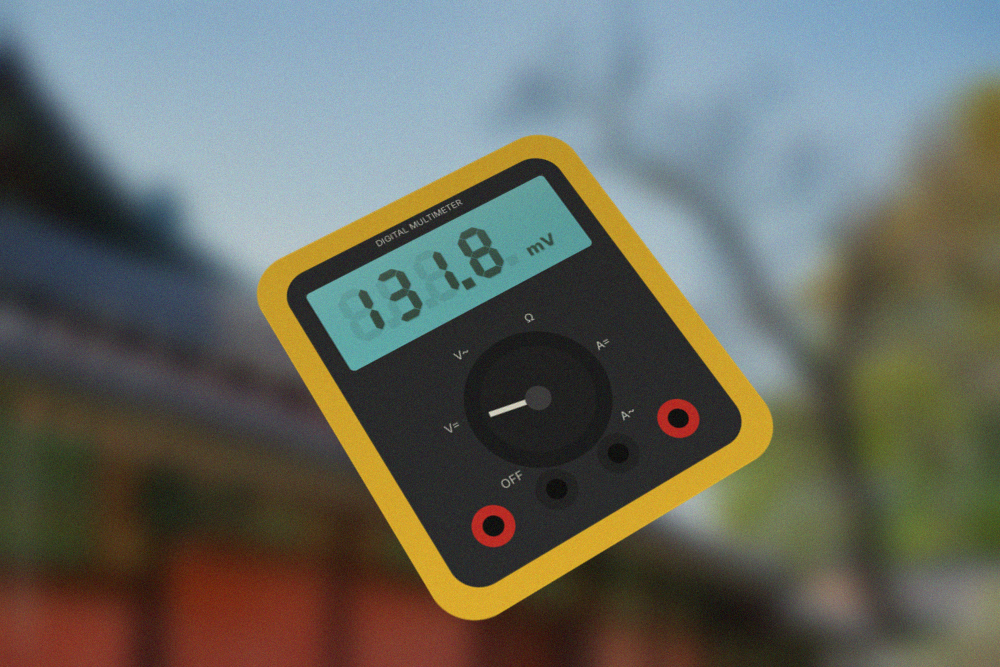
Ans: mV 131.8
